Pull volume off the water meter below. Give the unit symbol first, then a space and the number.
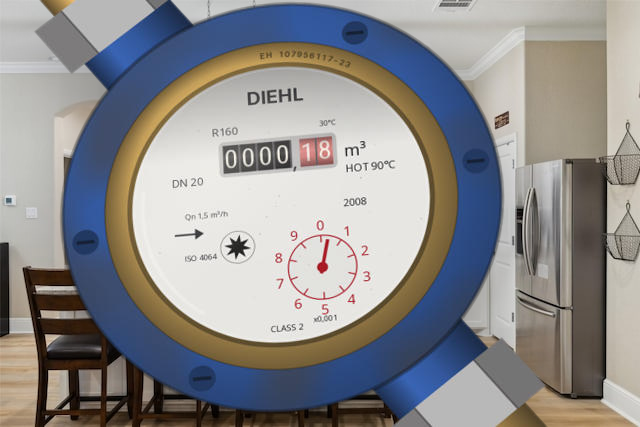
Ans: m³ 0.180
